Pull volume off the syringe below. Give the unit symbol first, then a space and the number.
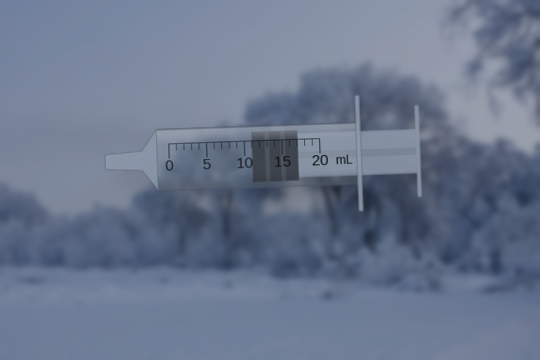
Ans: mL 11
